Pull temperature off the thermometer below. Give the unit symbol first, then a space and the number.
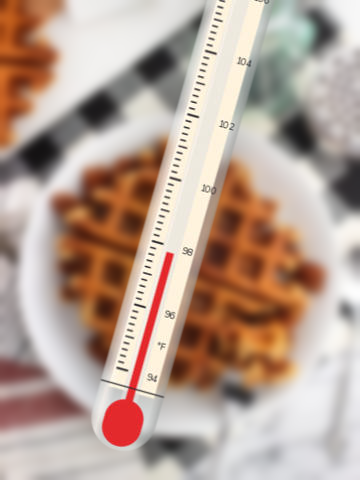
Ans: °F 97.8
